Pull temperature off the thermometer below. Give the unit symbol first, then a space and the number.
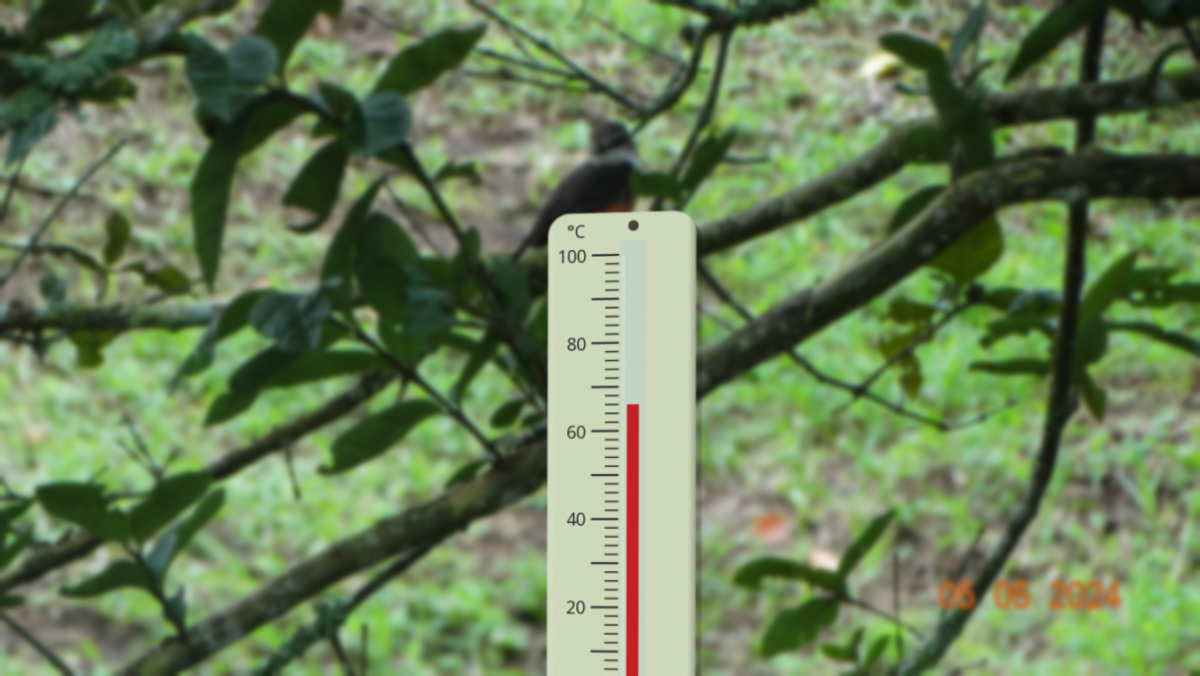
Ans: °C 66
